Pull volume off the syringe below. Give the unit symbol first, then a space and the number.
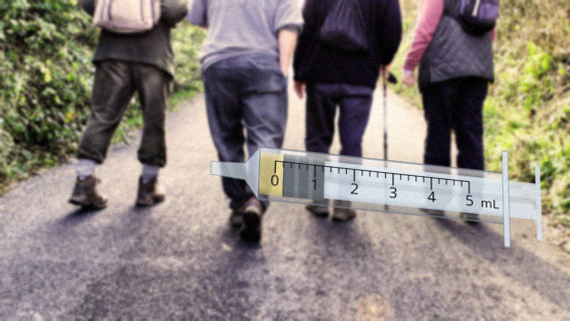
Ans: mL 0.2
